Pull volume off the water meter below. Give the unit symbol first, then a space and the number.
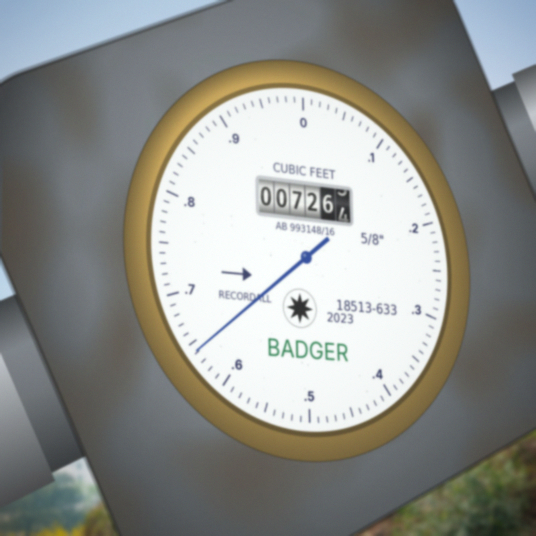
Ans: ft³ 7263.64
